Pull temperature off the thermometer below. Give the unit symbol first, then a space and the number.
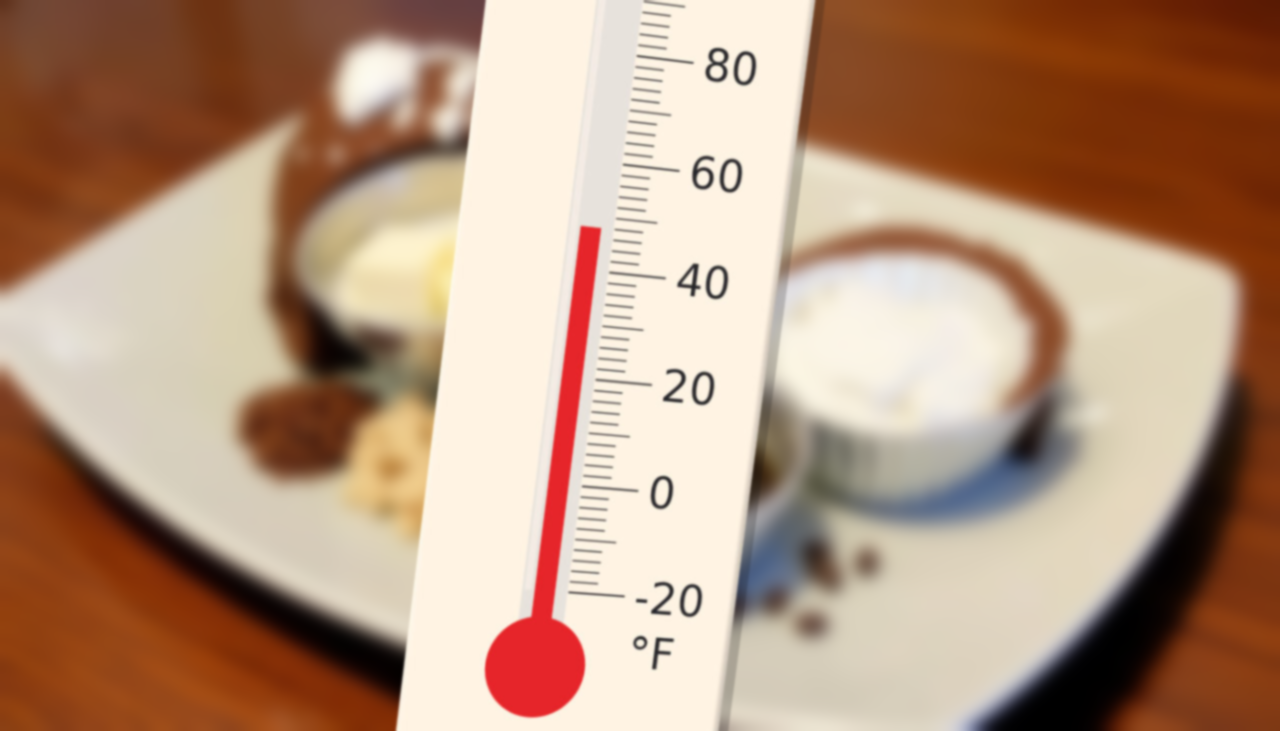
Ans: °F 48
